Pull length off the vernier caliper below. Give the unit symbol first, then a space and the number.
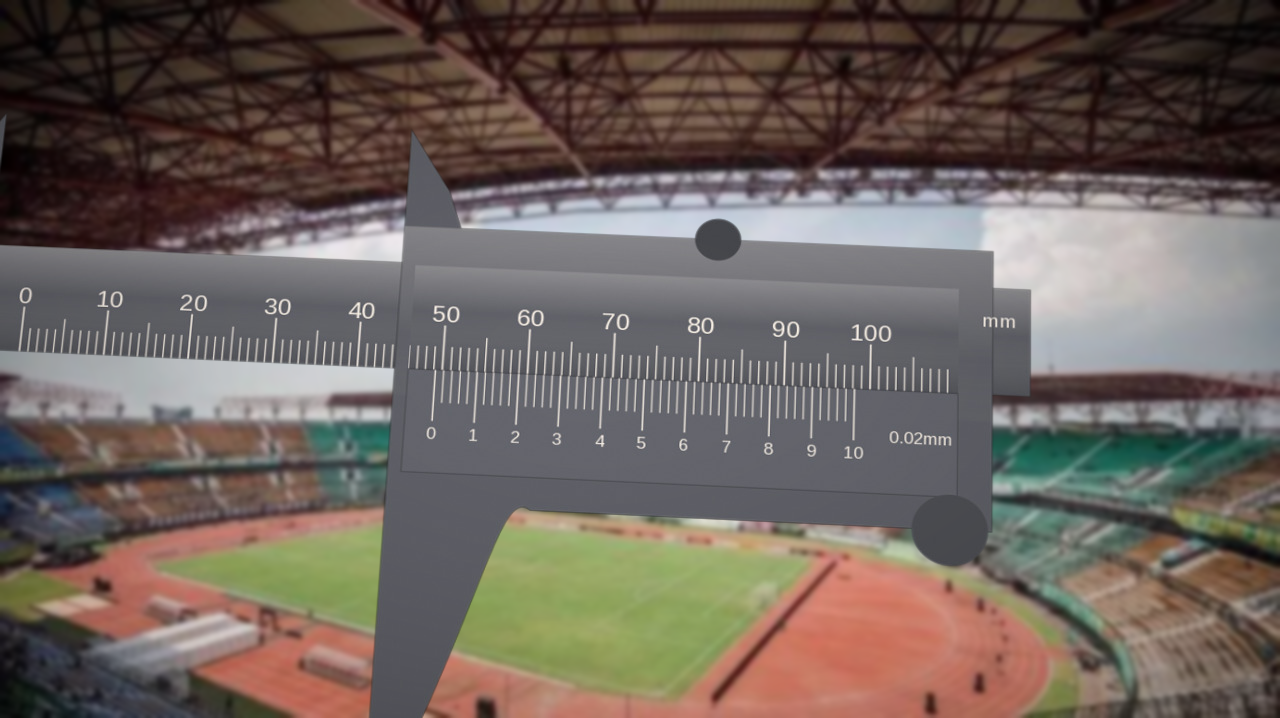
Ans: mm 49.2
